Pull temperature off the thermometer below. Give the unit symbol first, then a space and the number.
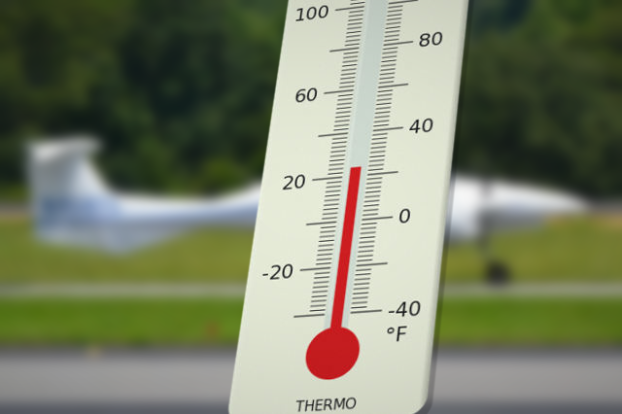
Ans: °F 24
